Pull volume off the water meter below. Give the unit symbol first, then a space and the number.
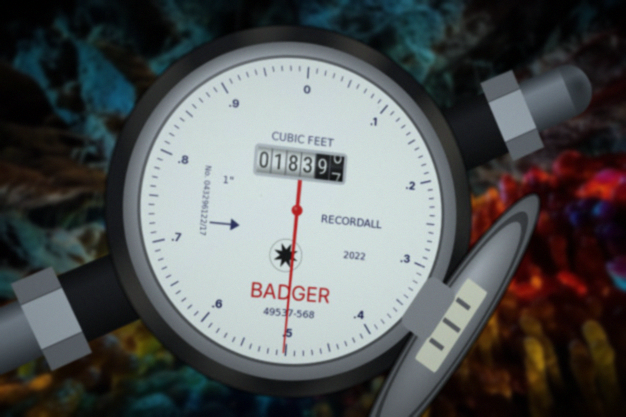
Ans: ft³ 18396.50
